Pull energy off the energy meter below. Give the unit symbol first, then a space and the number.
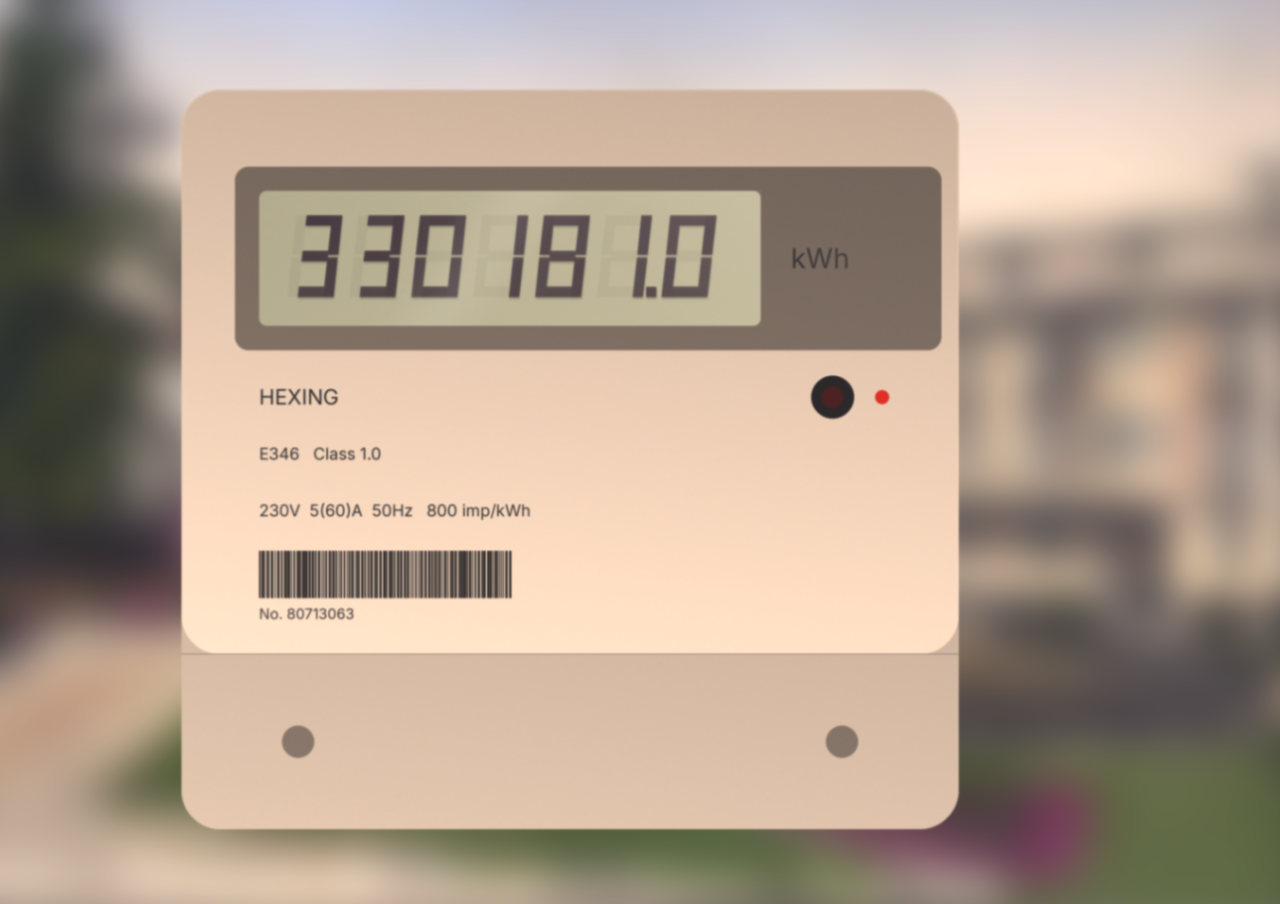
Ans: kWh 330181.0
